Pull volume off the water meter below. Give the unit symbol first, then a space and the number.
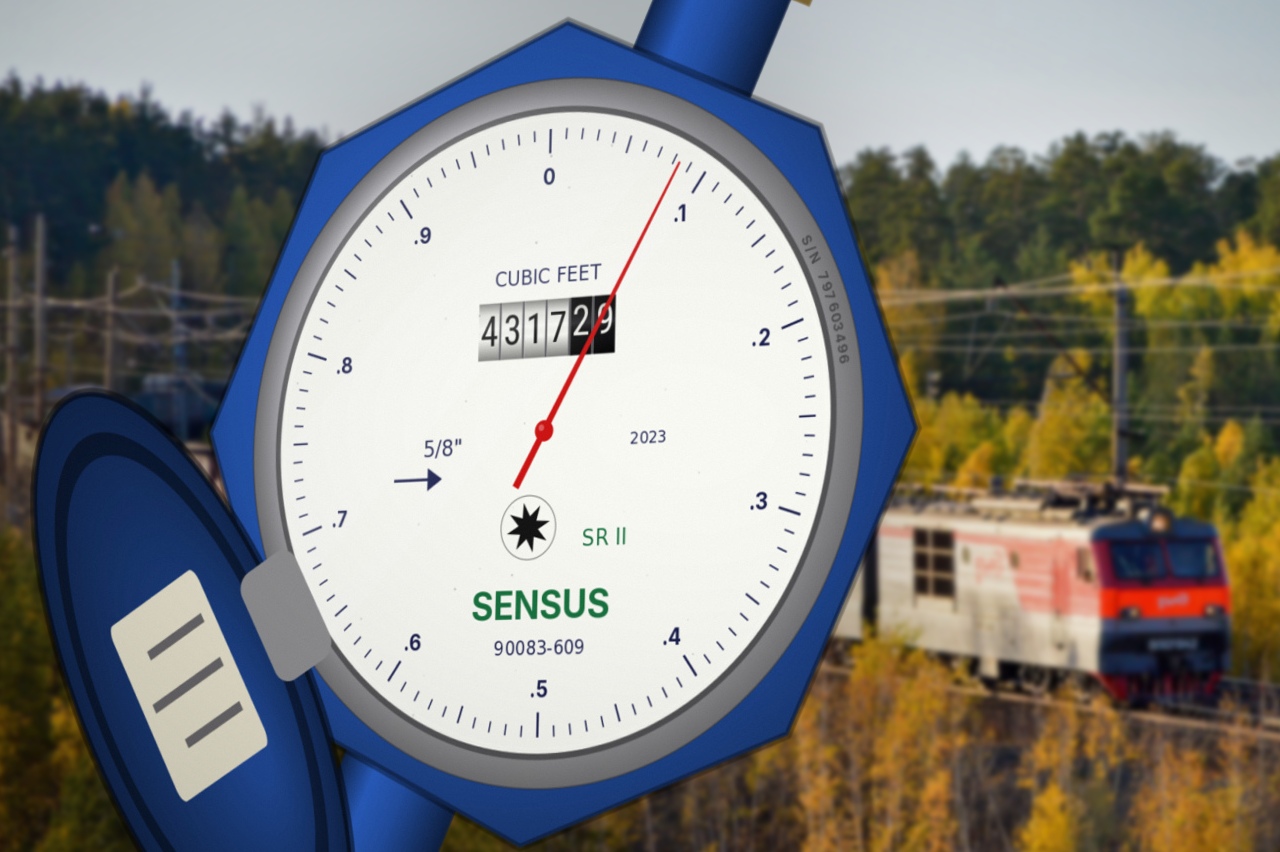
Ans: ft³ 431729.08
